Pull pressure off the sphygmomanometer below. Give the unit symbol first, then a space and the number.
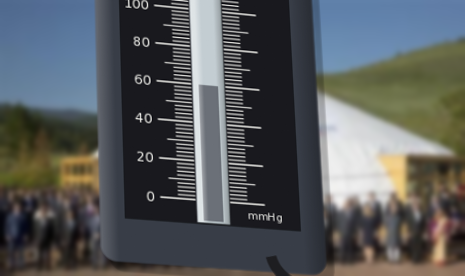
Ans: mmHg 60
